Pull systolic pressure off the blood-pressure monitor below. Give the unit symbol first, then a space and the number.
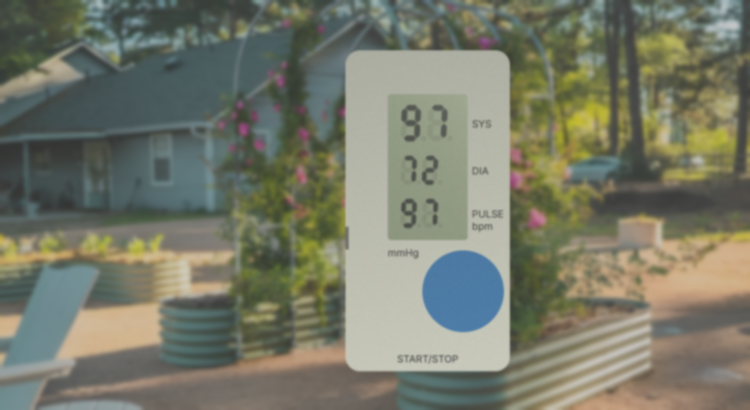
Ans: mmHg 97
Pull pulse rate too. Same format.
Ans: bpm 97
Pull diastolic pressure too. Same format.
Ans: mmHg 72
